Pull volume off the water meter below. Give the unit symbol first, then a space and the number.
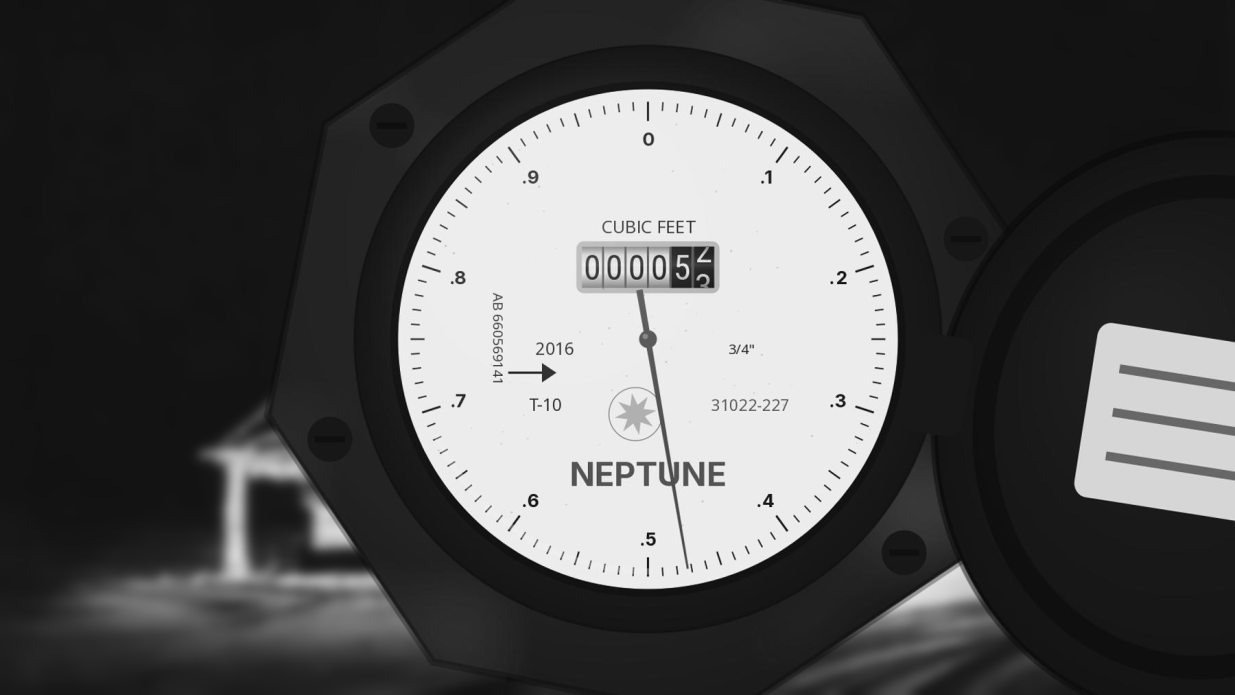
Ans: ft³ 52.47
